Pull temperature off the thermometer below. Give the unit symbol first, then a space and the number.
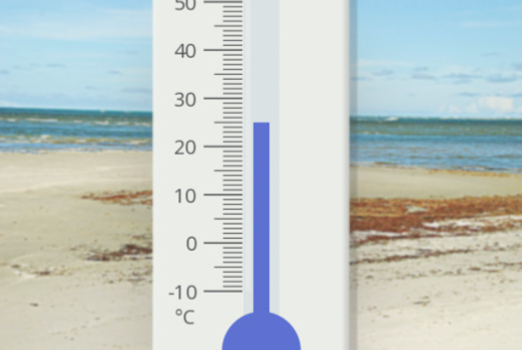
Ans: °C 25
